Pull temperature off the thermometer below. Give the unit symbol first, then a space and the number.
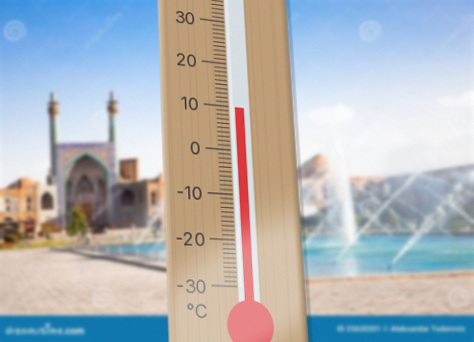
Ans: °C 10
